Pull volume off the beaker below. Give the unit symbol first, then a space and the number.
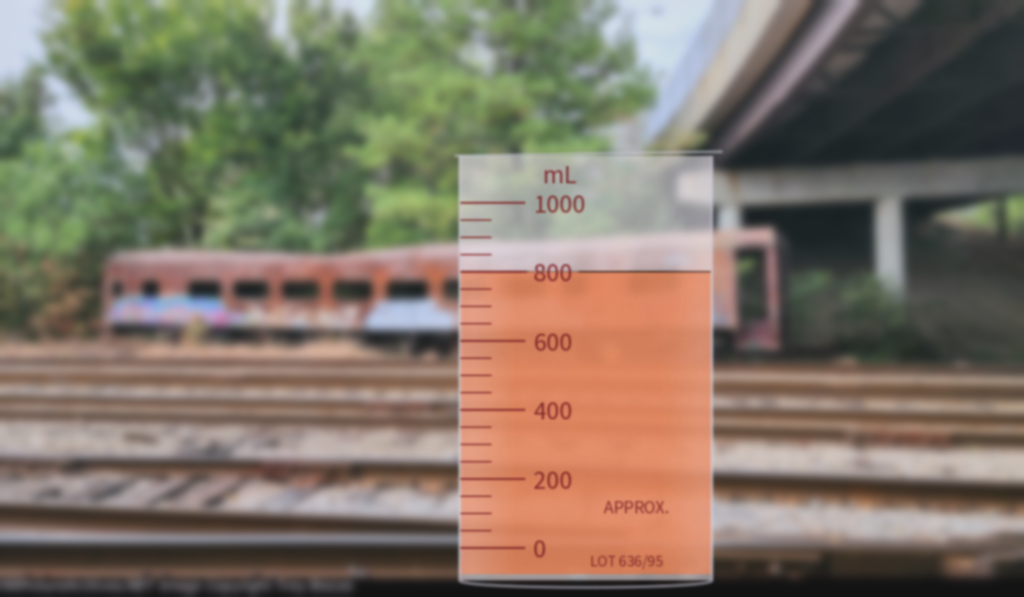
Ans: mL 800
